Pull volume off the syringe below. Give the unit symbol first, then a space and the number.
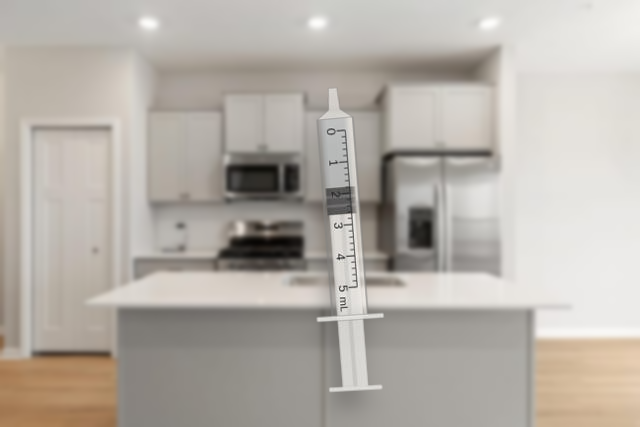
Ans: mL 1.8
